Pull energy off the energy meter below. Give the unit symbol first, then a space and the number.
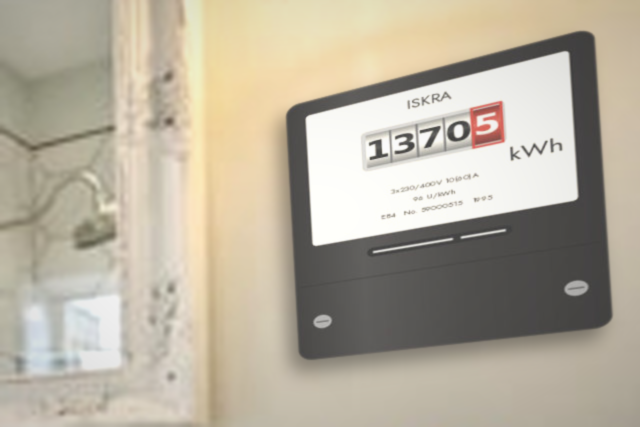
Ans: kWh 1370.5
